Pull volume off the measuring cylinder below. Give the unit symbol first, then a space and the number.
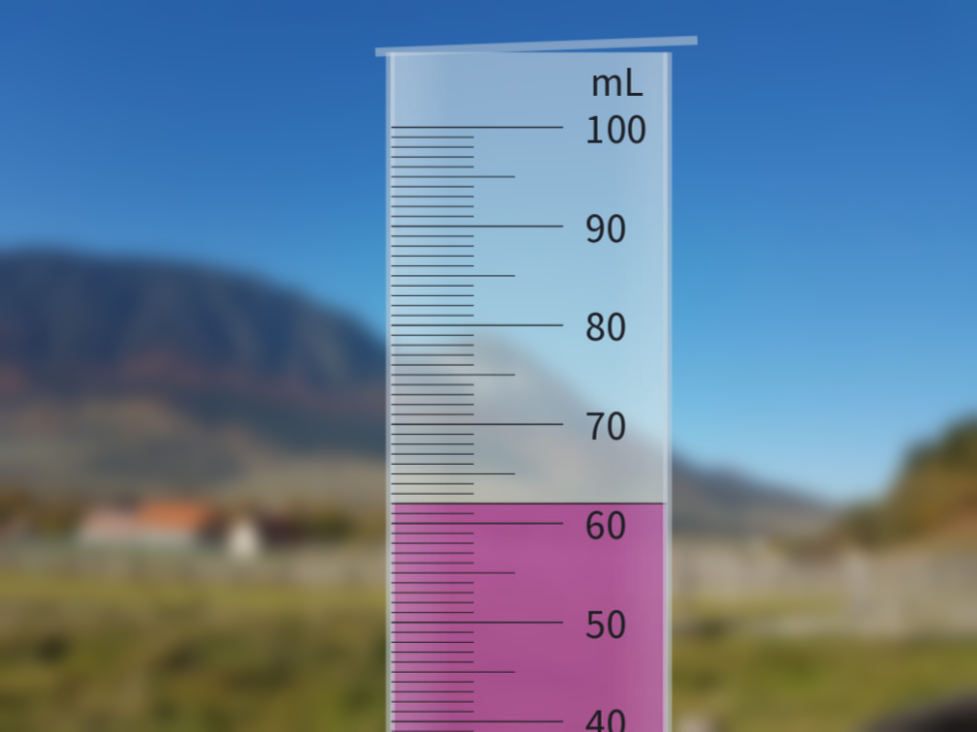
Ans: mL 62
